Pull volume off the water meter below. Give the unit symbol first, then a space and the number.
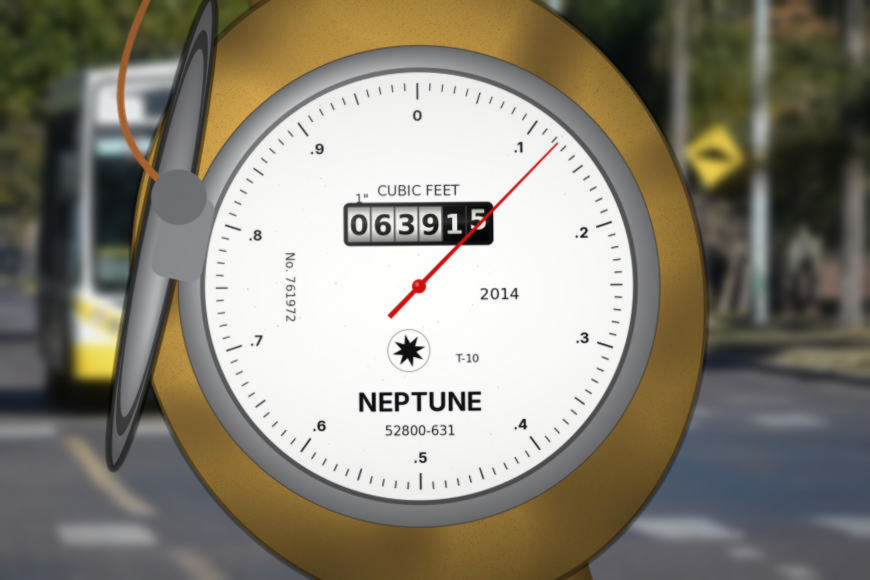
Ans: ft³ 63915.12
